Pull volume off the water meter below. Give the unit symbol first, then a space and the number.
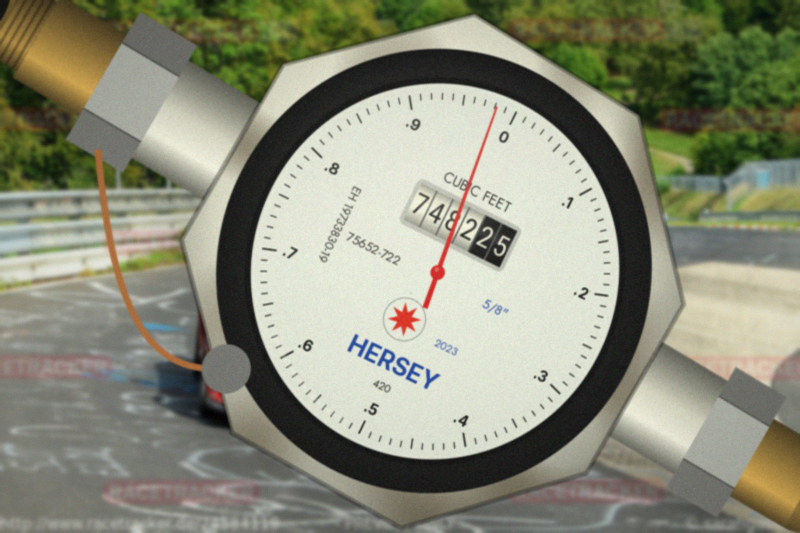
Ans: ft³ 748224.98
